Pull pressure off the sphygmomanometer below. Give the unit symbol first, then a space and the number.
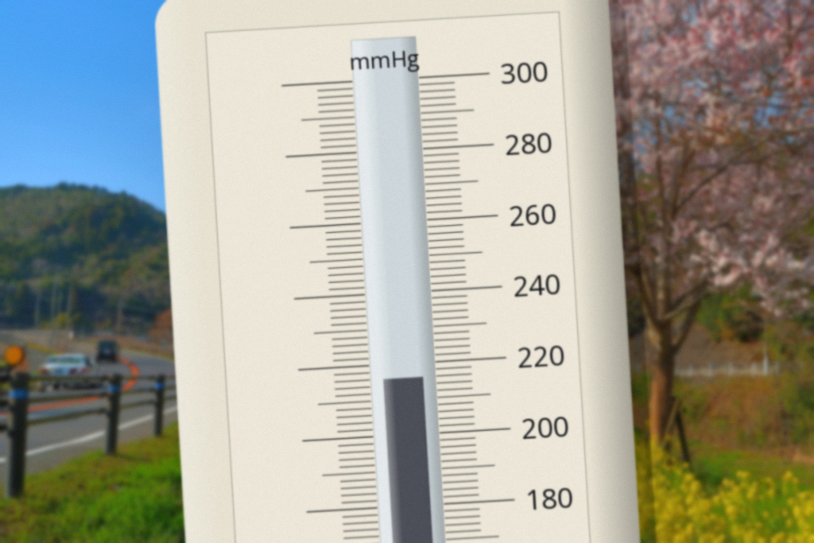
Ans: mmHg 216
